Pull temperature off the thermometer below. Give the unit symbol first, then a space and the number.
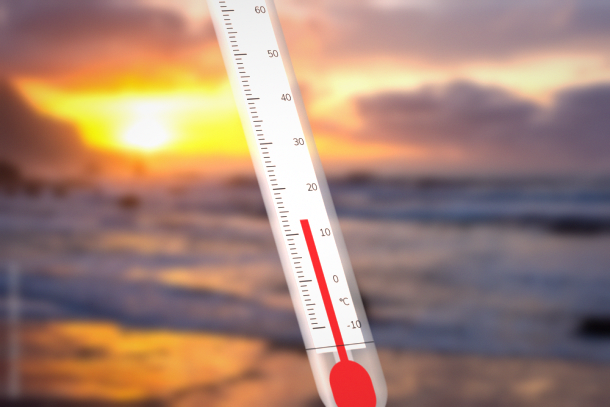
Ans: °C 13
